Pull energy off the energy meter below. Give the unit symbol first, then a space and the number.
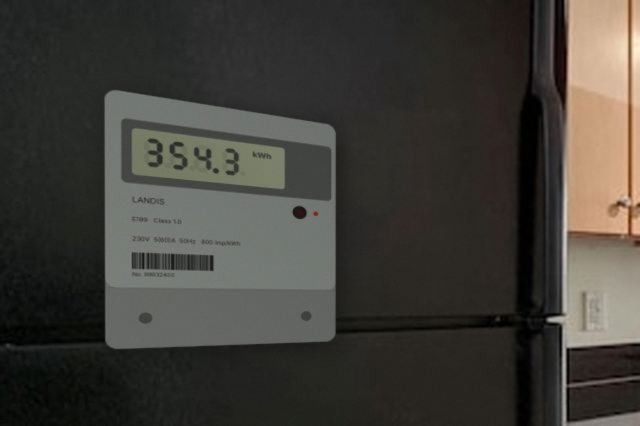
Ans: kWh 354.3
